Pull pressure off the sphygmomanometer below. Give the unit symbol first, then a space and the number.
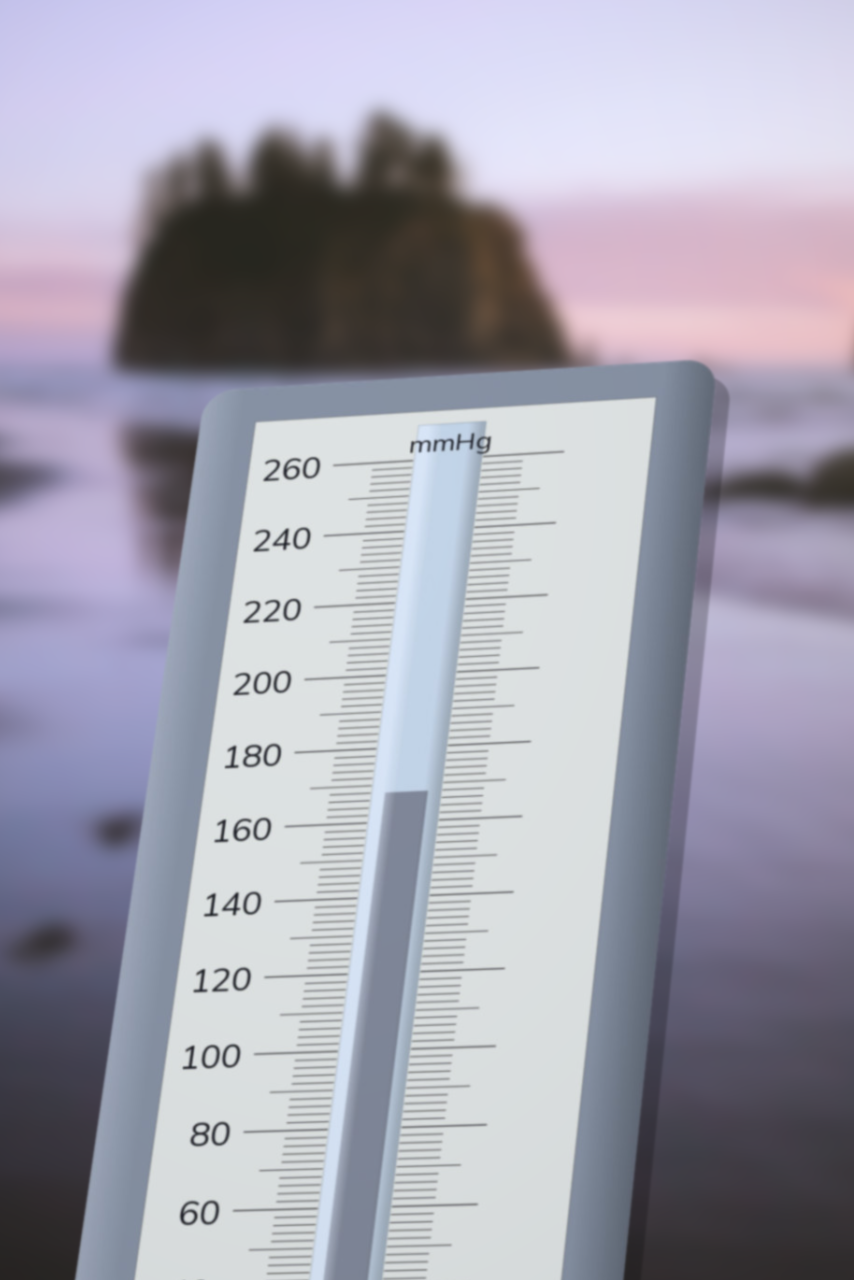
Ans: mmHg 168
